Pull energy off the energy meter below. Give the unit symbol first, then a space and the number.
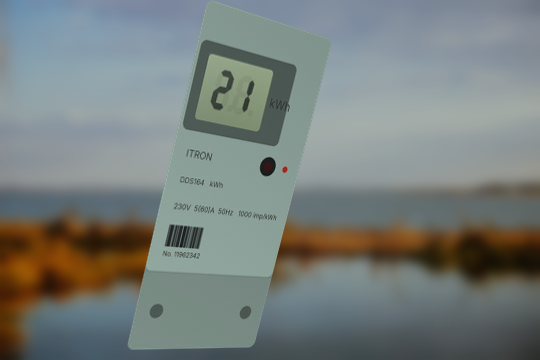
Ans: kWh 21
